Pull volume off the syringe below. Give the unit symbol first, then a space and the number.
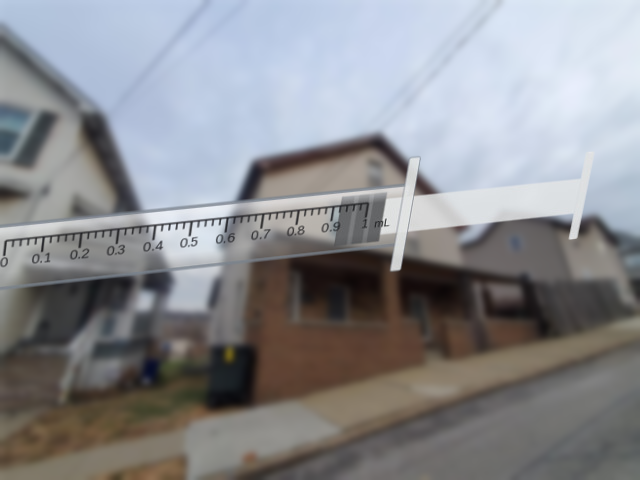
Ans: mL 0.92
